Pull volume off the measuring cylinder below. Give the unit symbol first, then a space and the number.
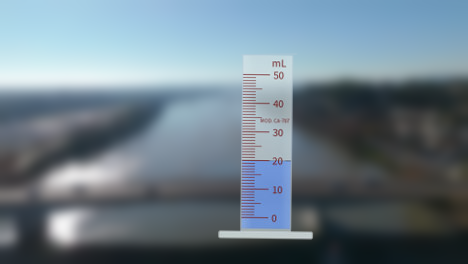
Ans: mL 20
